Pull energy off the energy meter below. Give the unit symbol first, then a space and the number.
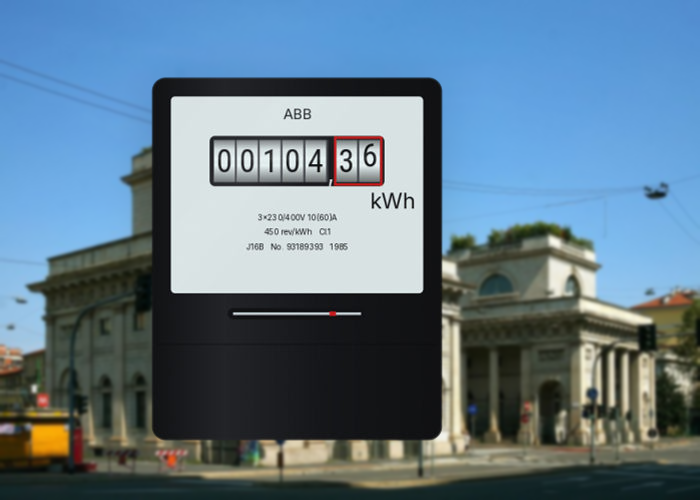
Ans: kWh 104.36
